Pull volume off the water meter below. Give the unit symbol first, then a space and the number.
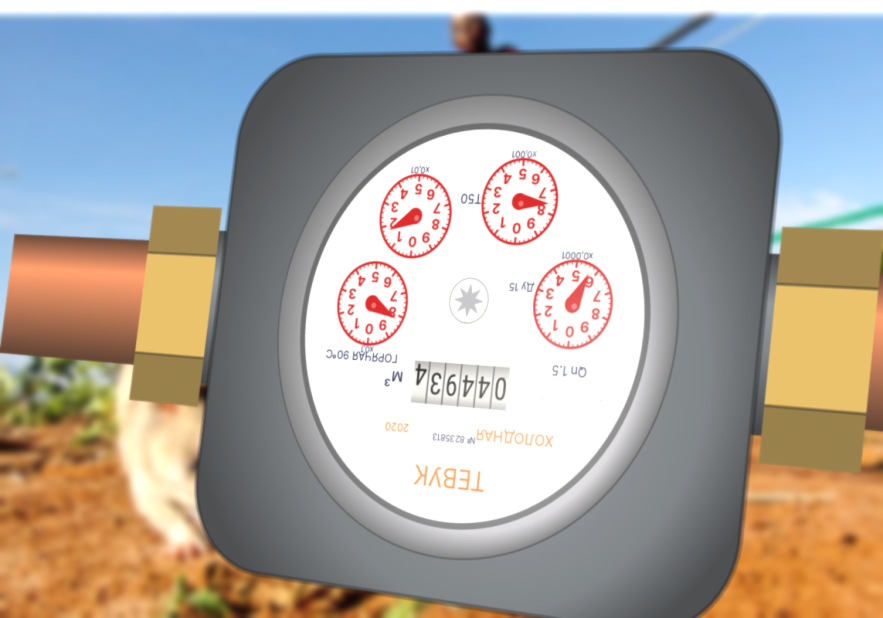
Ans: m³ 44933.8175
